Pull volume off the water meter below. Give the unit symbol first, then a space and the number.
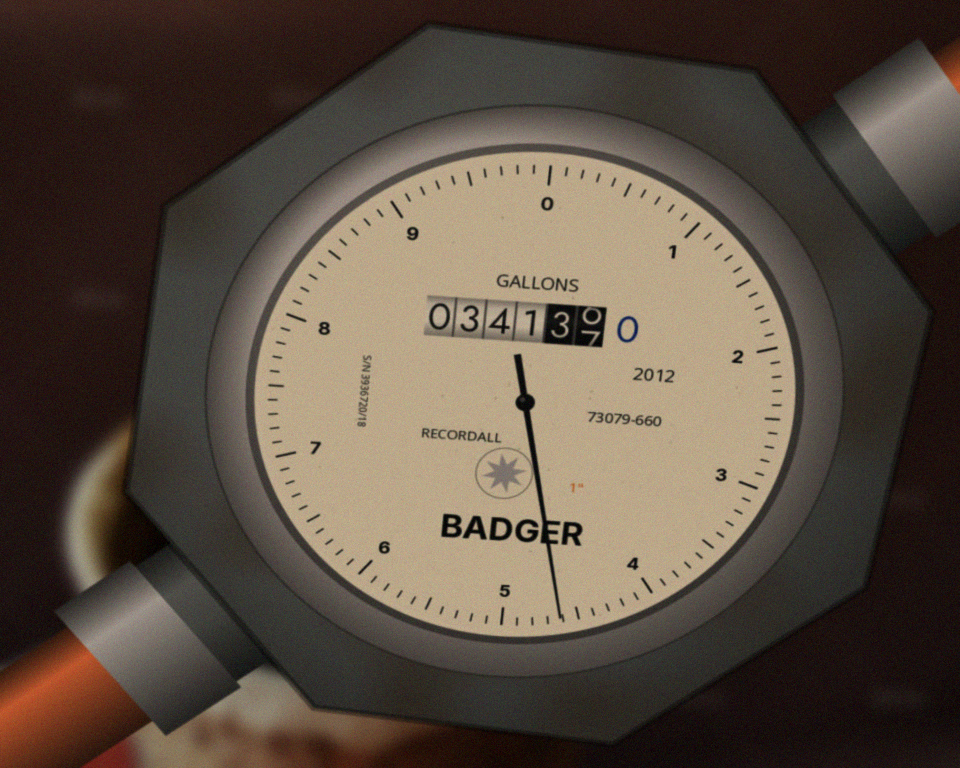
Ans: gal 341364.6
